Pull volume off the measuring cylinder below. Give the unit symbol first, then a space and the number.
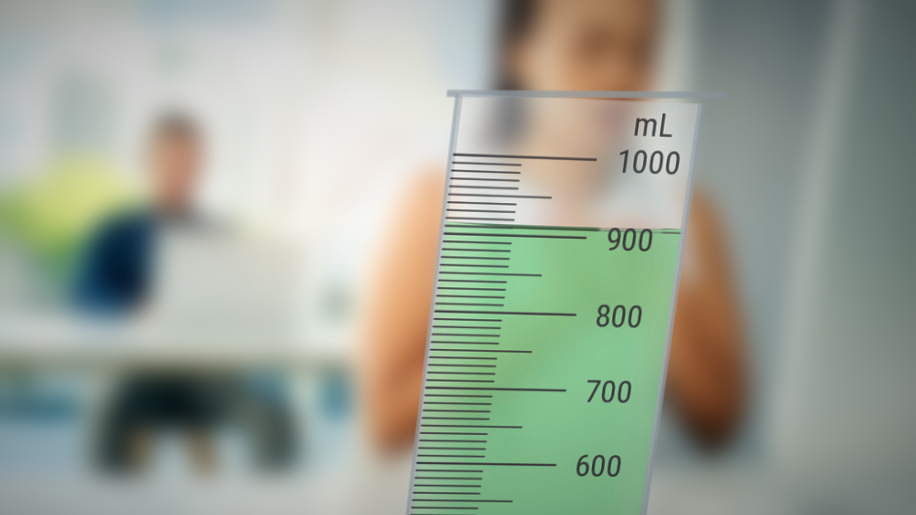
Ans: mL 910
